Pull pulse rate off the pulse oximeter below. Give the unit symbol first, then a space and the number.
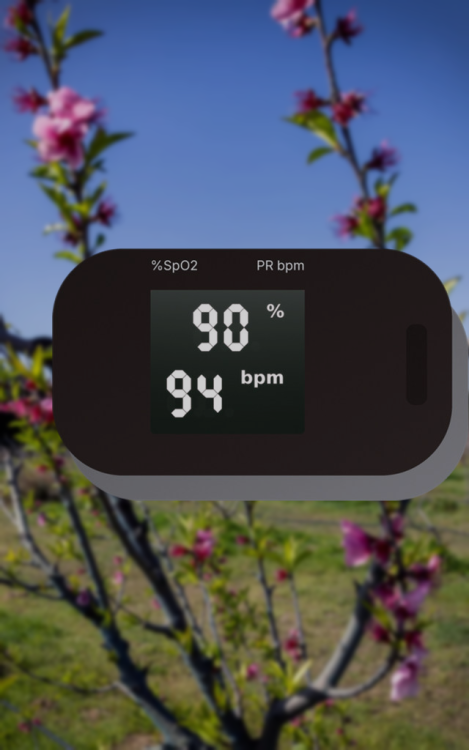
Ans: bpm 94
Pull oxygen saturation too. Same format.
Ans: % 90
